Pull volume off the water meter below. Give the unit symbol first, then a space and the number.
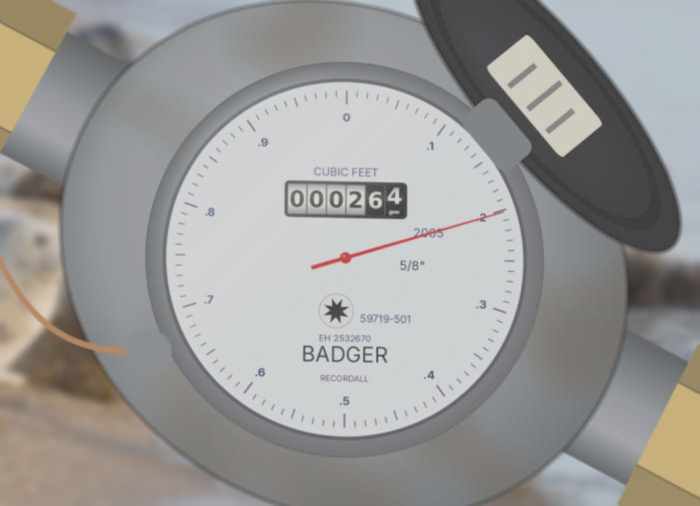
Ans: ft³ 264.20
